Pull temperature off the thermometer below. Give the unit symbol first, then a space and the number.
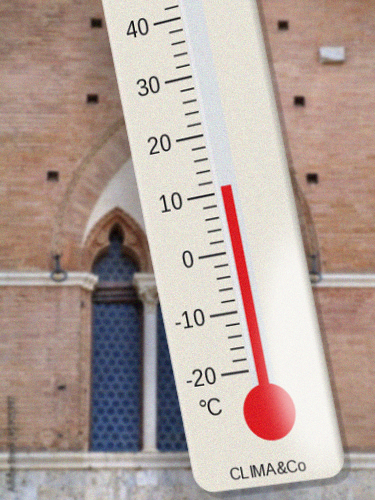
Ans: °C 11
